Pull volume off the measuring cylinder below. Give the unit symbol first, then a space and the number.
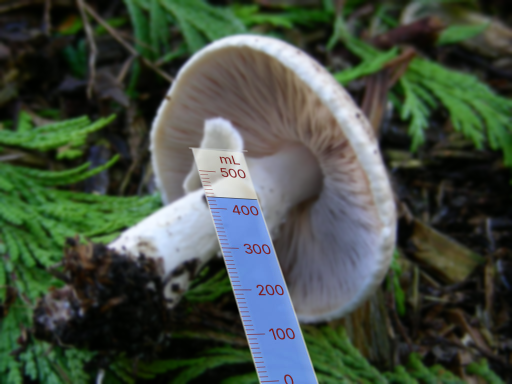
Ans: mL 430
